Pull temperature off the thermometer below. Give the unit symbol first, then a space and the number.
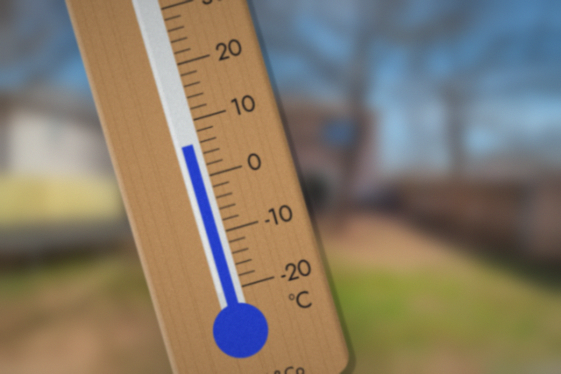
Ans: °C 6
